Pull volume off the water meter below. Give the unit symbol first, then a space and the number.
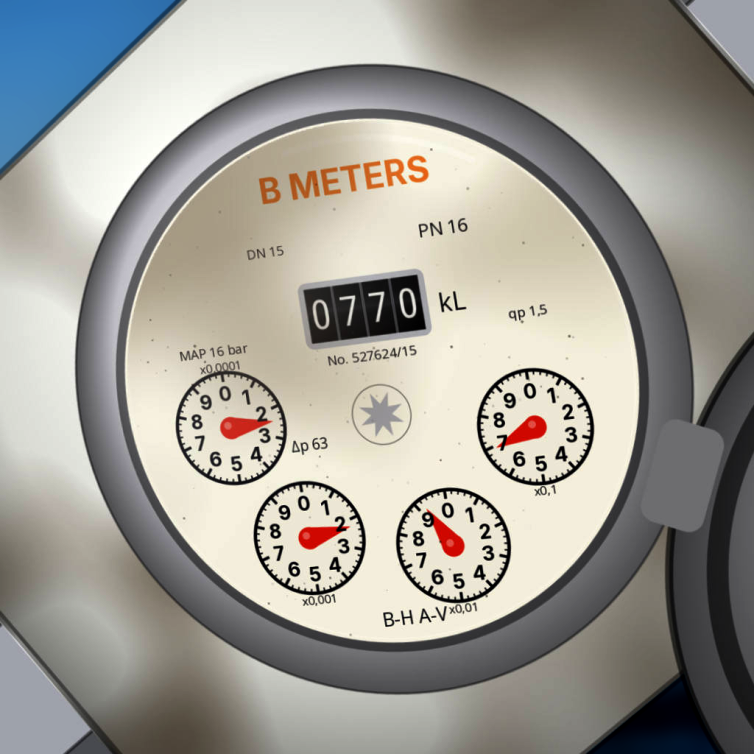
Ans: kL 770.6922
